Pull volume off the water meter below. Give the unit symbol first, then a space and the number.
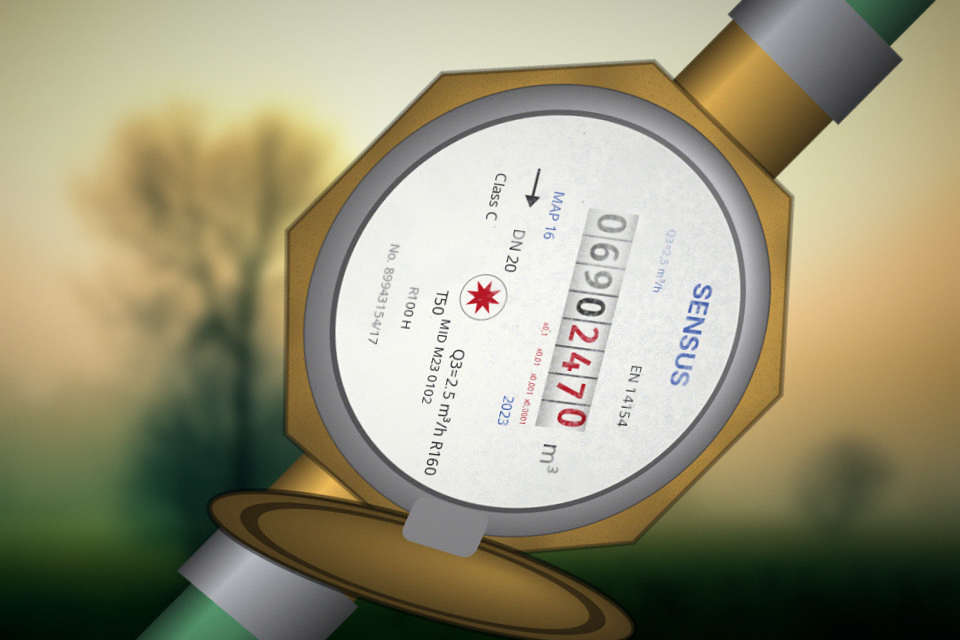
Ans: m³ 690.2470
